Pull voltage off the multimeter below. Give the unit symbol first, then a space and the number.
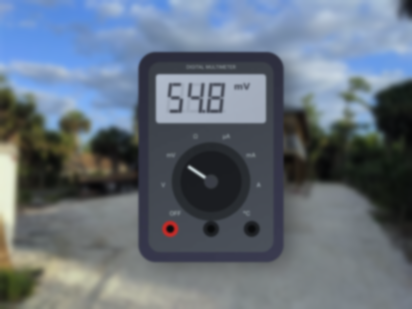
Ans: mV 54.8
